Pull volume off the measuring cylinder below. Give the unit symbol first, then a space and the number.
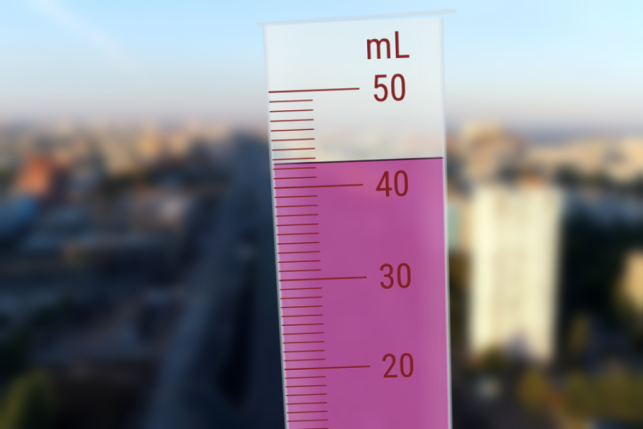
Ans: mL 42.5
